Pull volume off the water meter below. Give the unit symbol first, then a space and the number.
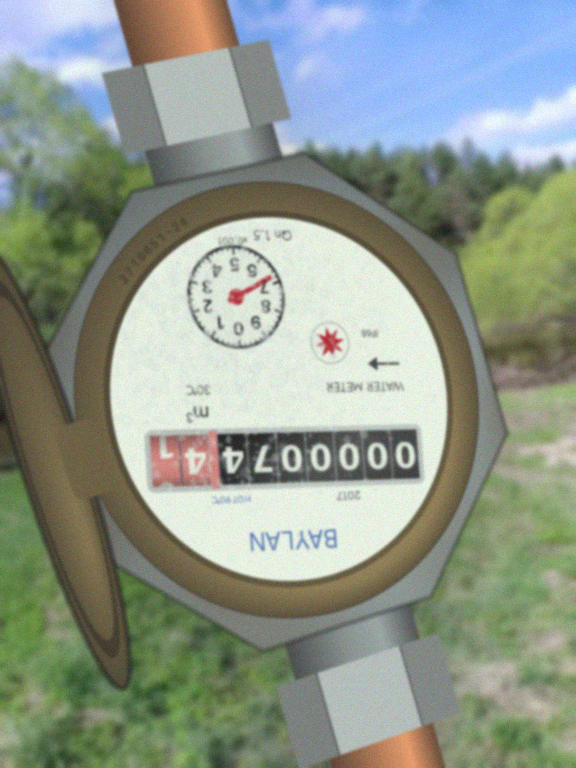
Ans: m³ 74.406
